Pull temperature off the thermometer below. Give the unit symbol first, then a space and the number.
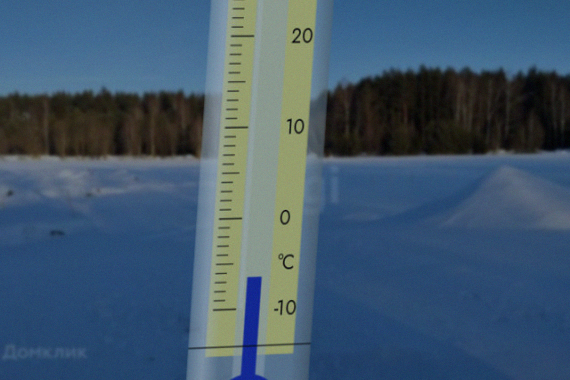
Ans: °C -6.5
